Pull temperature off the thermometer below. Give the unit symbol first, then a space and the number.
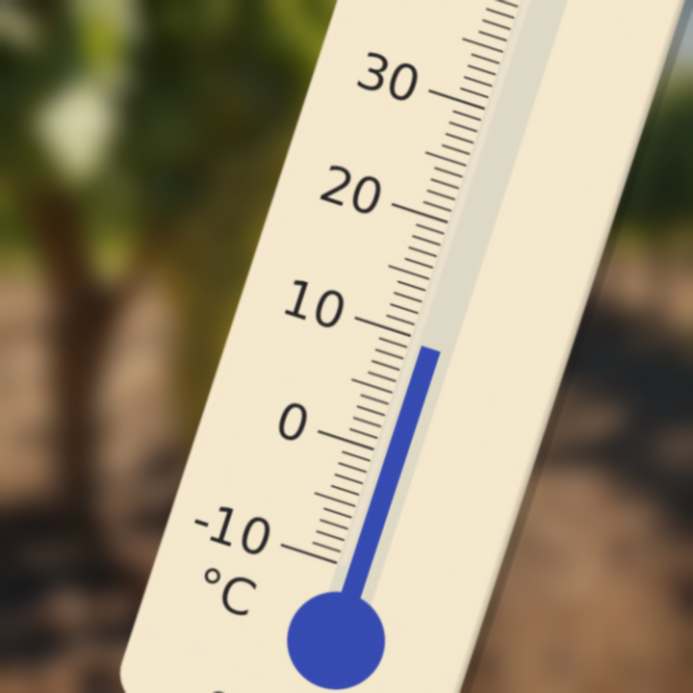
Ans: °C 9.5
